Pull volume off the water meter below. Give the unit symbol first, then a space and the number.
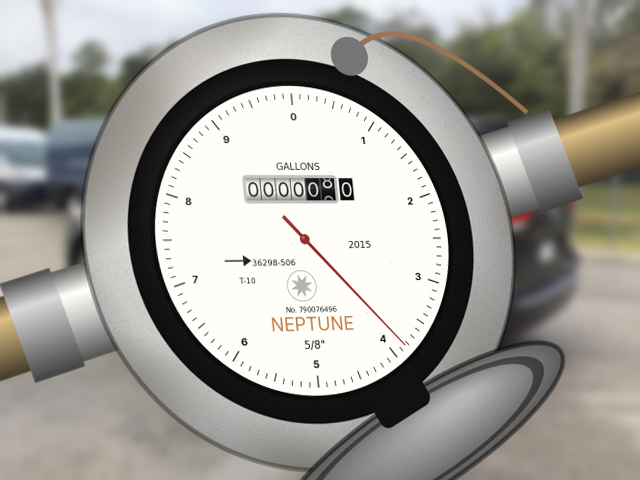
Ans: gal 83.8
